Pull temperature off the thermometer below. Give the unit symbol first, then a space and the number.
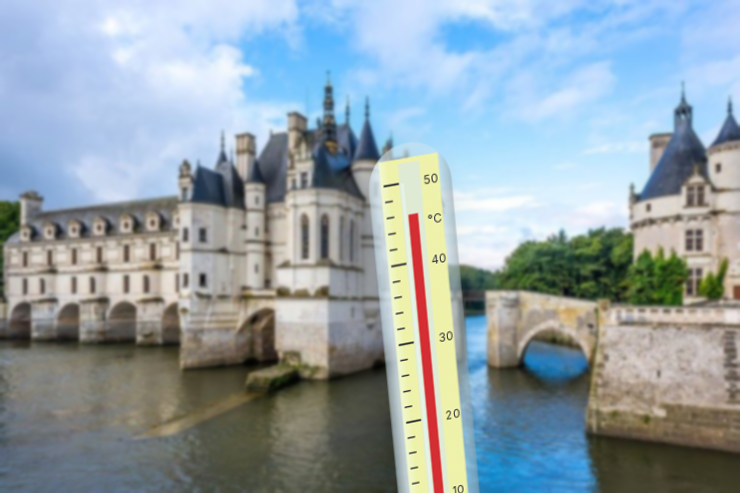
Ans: °C 46
